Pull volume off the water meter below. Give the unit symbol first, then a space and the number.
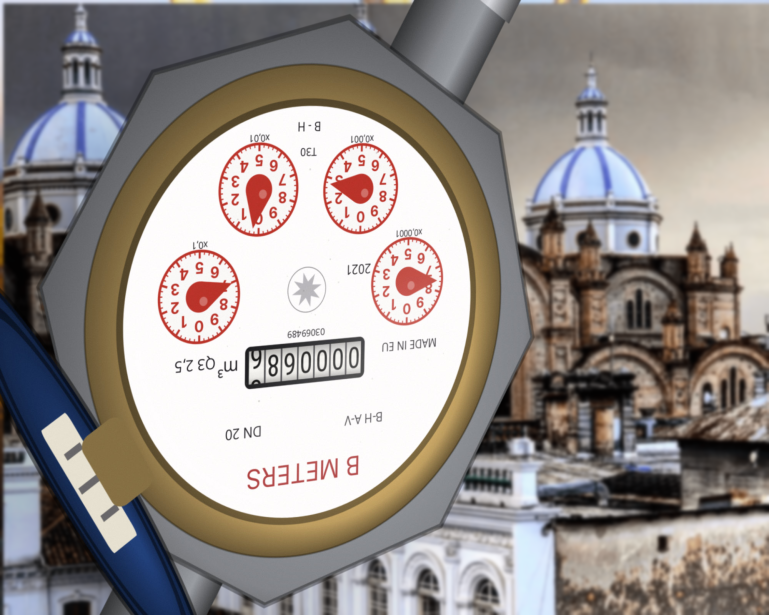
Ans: m³ 685.7027
